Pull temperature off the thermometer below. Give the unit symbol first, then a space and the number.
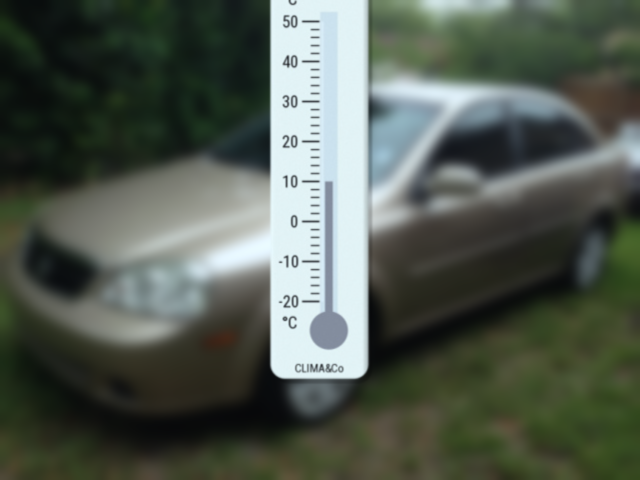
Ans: °C 10
